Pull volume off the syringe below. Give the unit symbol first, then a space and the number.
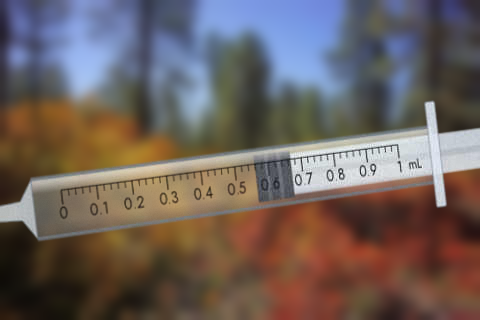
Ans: mL 0.56
